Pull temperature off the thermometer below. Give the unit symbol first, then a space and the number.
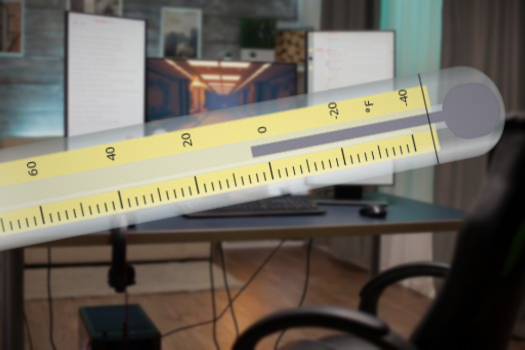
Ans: °F 4
